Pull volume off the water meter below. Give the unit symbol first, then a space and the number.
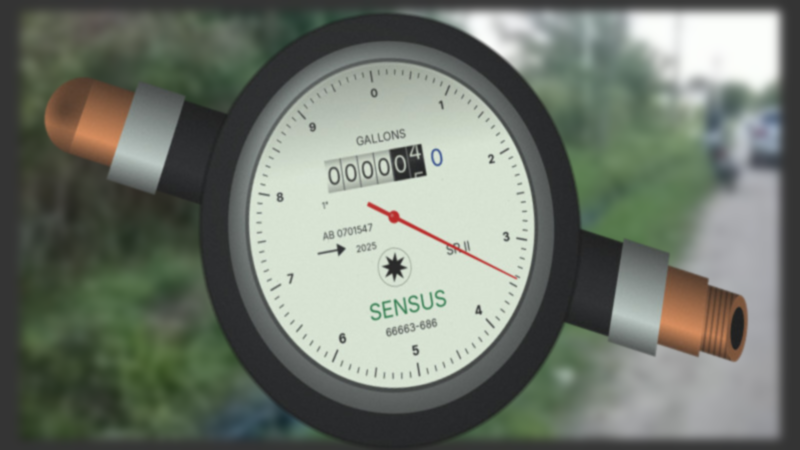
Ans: gal 43.4
